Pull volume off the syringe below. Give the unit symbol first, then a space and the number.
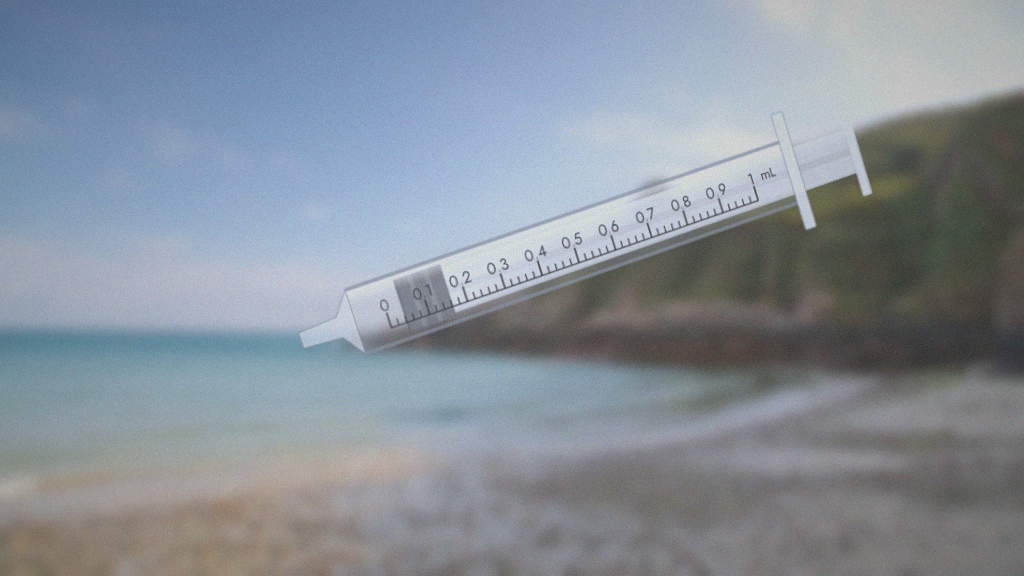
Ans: mL 0.04
